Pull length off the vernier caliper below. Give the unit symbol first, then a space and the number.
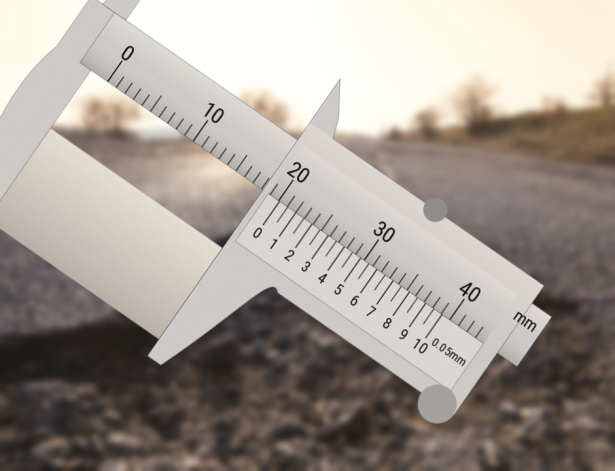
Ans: mm 20.1
